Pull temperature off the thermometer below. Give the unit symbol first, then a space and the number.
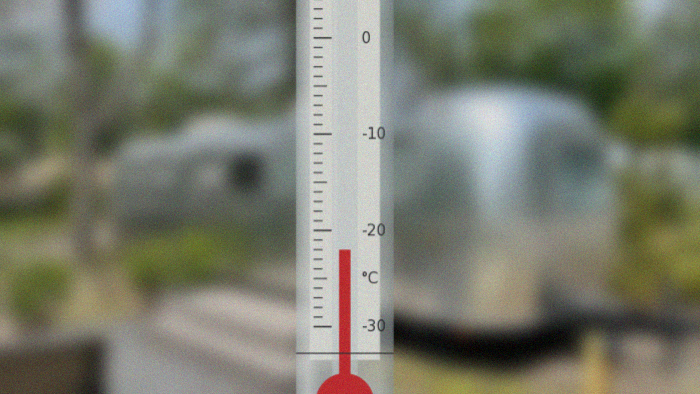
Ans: °C -22
